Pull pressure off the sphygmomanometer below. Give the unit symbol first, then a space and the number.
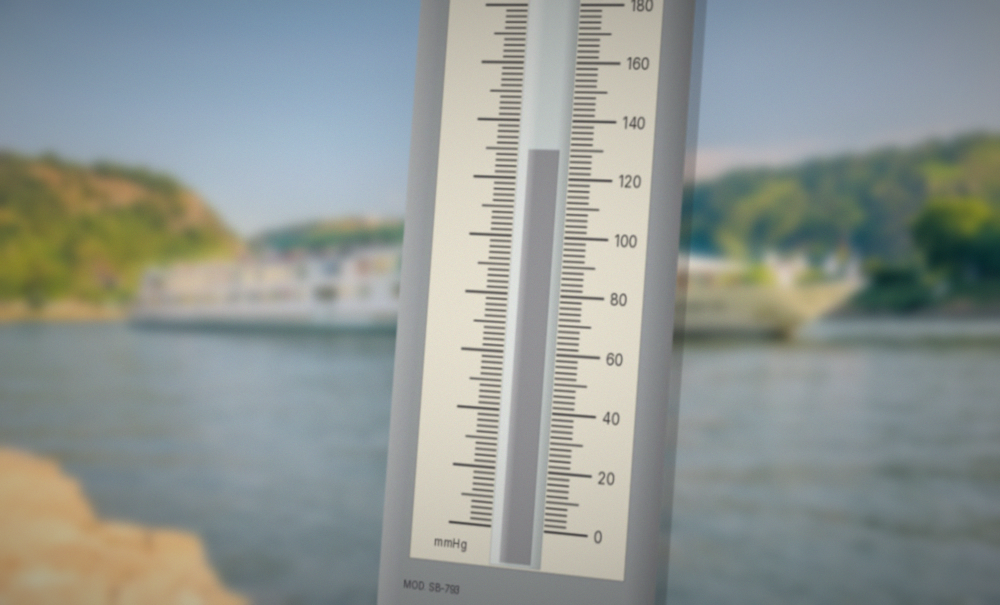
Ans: mmHg 130
